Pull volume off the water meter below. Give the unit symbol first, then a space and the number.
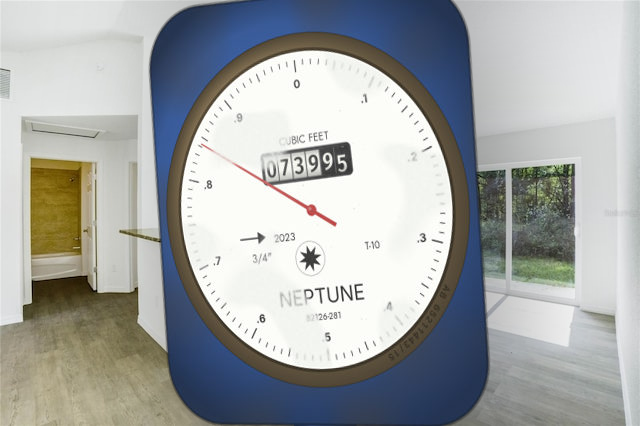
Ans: ft³ 73994.84
